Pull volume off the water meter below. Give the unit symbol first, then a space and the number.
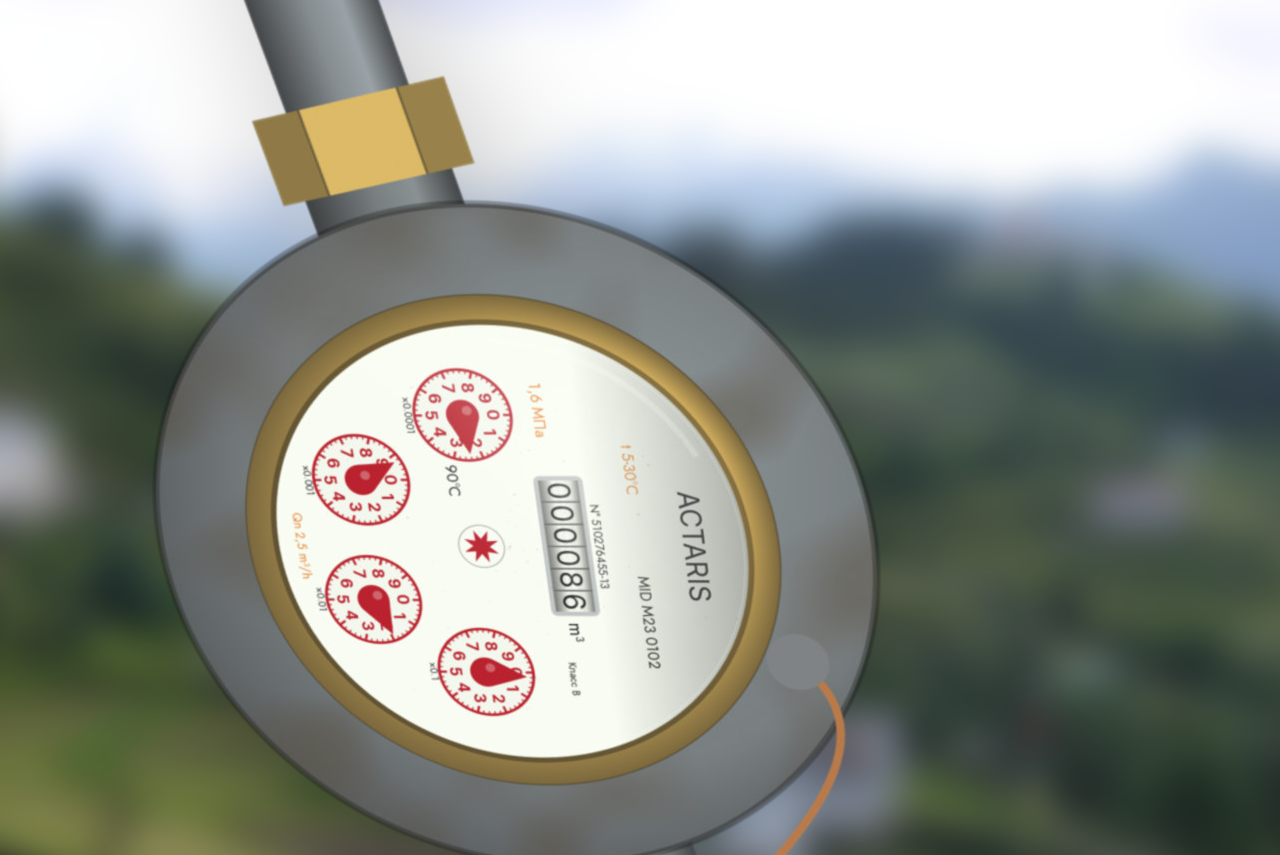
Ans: m³ 86.0192
